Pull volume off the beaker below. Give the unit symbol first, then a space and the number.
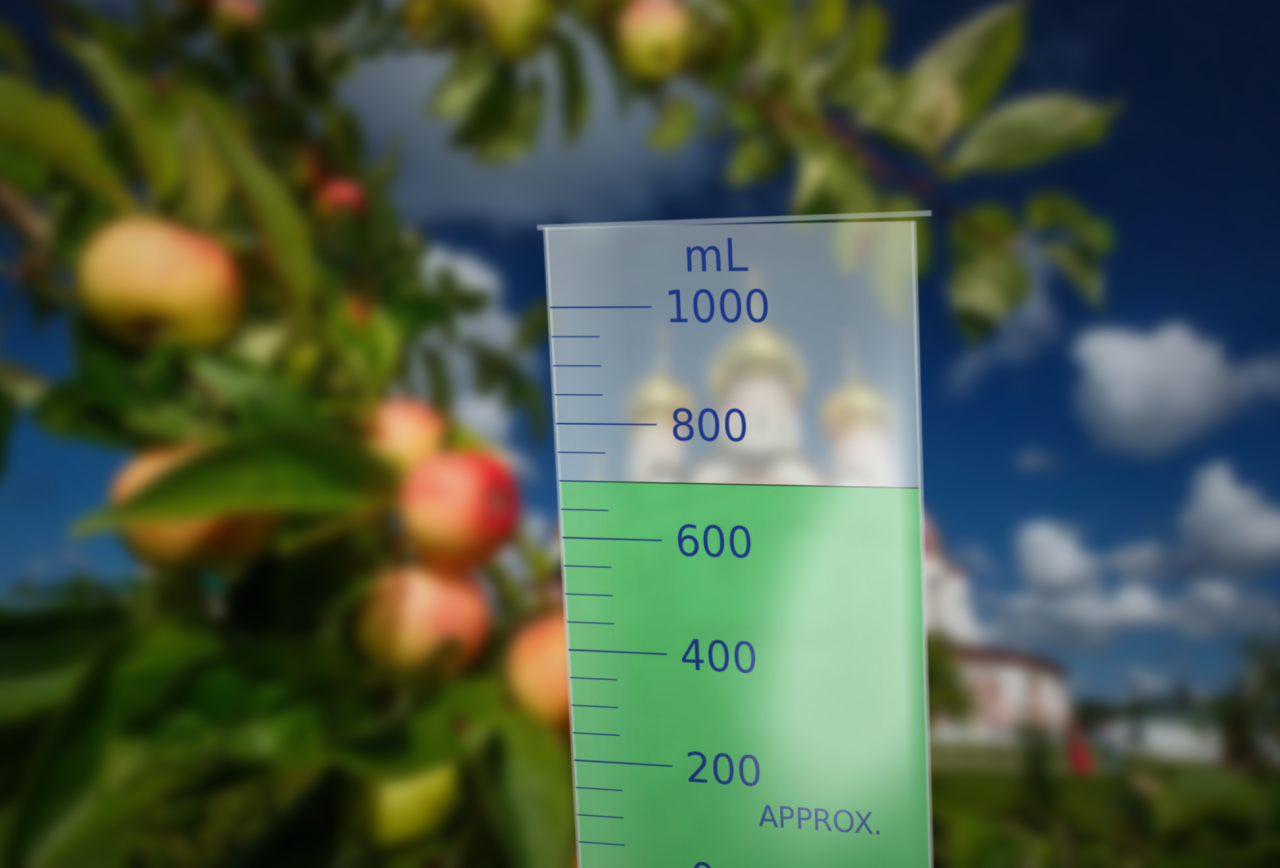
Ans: mL 700
